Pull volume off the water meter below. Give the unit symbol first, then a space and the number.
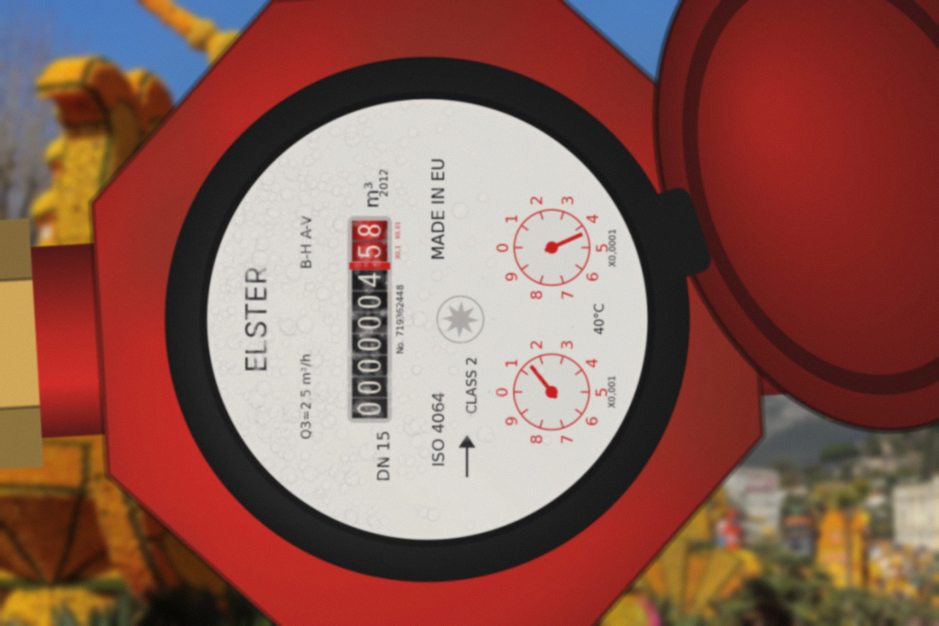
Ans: m³ 4.5814
